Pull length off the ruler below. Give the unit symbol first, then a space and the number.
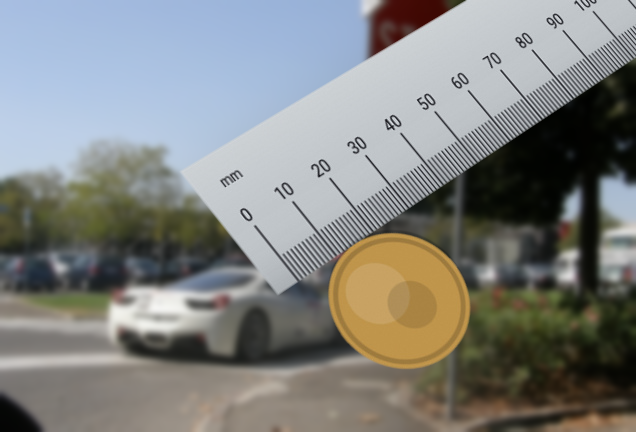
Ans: mm 30
